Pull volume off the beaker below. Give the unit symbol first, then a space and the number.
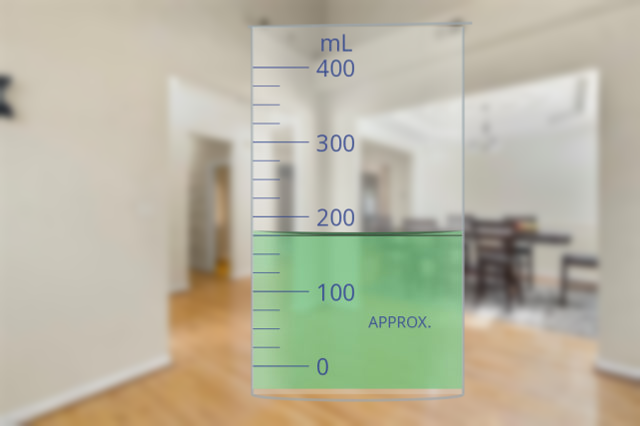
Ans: mL 175
